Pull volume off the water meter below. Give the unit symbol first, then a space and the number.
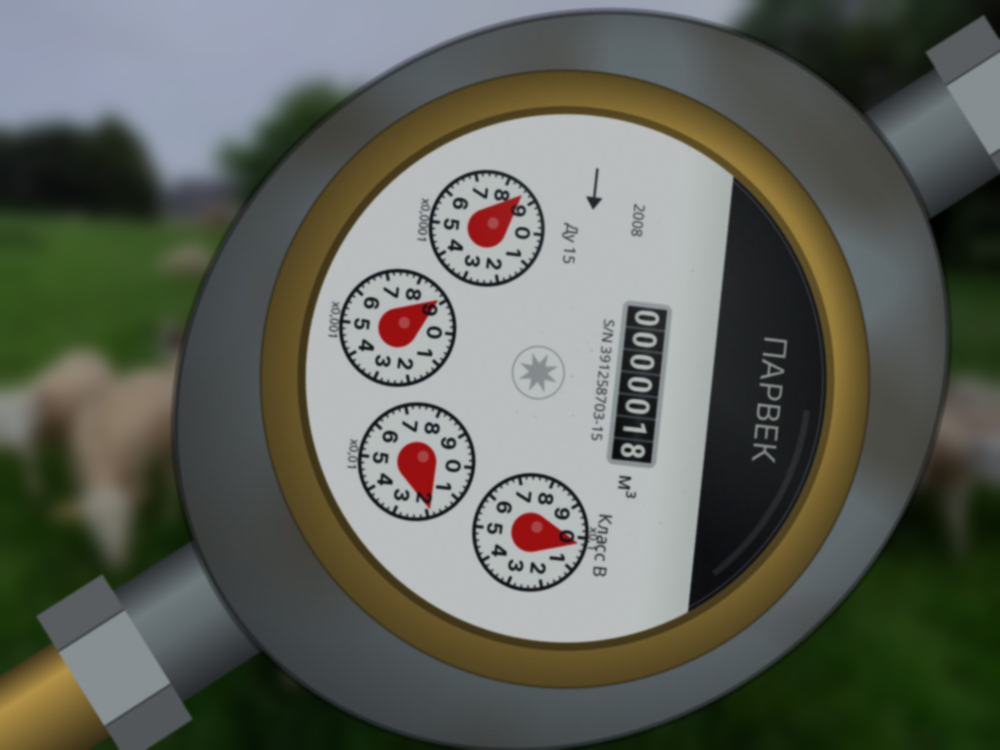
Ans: m³ 18.0188
